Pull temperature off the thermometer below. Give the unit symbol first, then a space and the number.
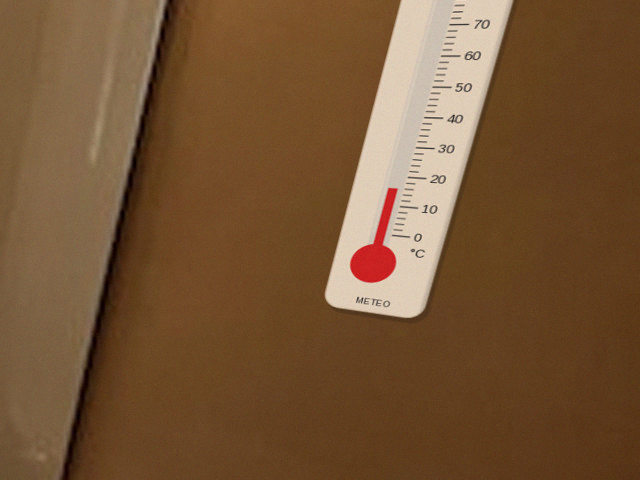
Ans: °C 16
